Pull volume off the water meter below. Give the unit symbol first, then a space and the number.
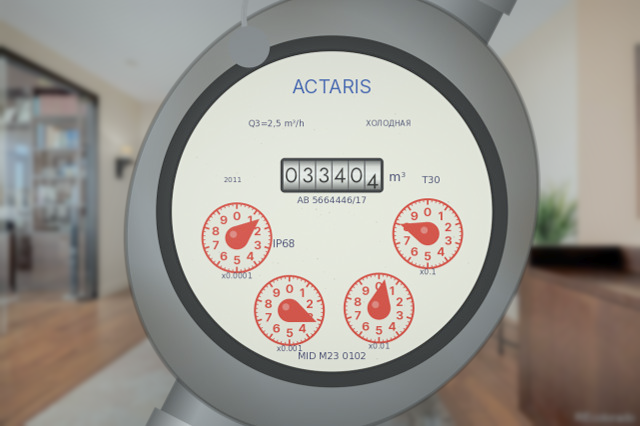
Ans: m³ 33403.8031
